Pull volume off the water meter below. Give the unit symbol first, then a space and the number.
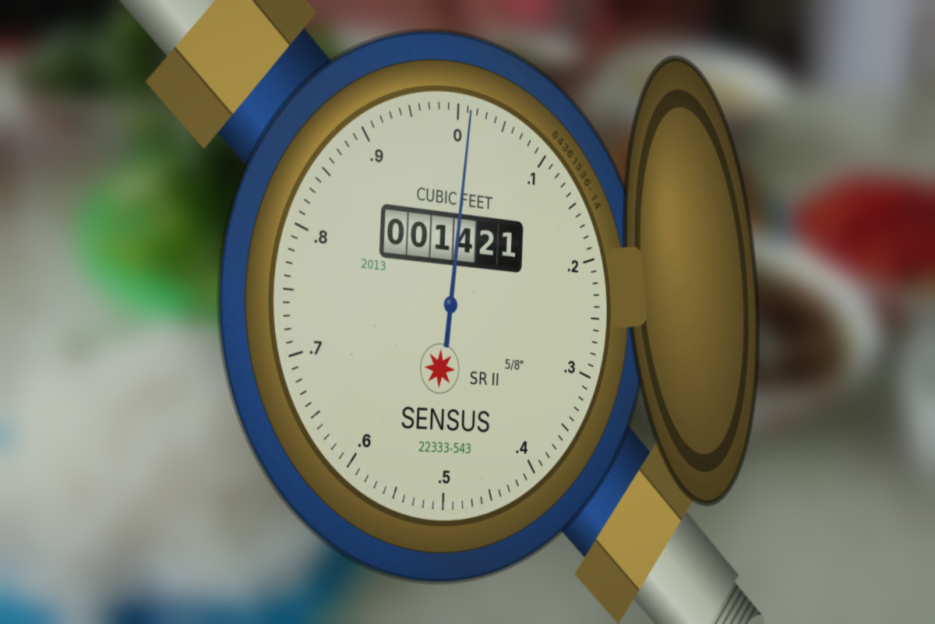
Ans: ft³ 1421.01
